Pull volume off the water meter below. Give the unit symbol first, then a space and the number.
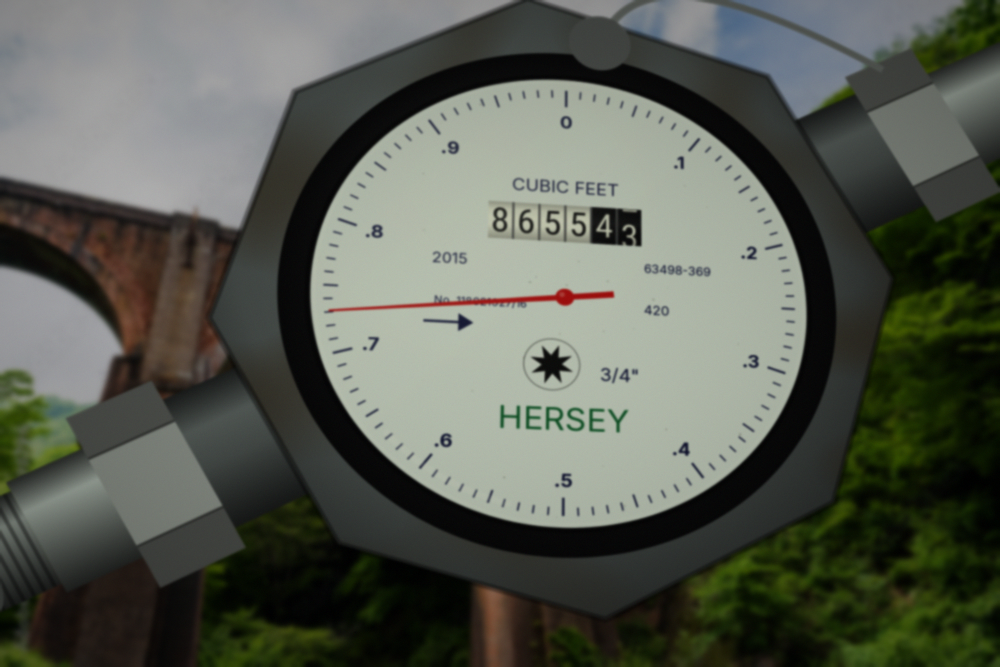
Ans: ft³ 865542.73
